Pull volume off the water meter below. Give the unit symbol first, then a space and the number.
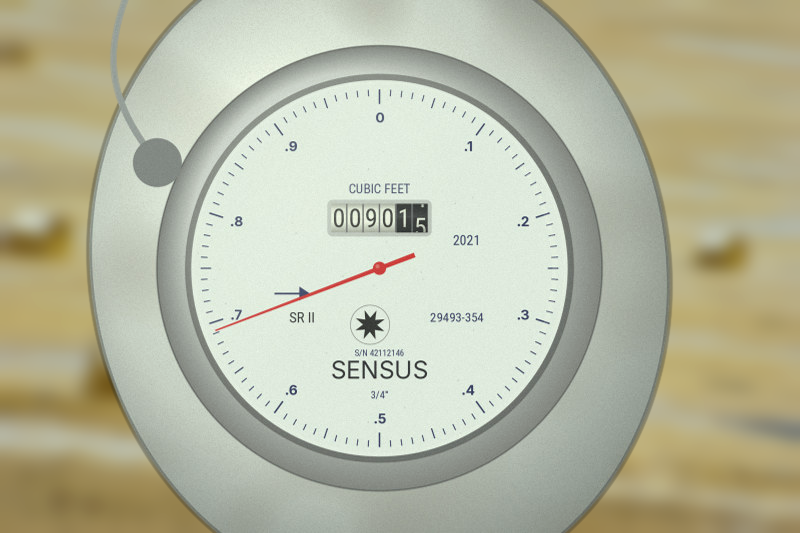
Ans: ft³ 9014.69
